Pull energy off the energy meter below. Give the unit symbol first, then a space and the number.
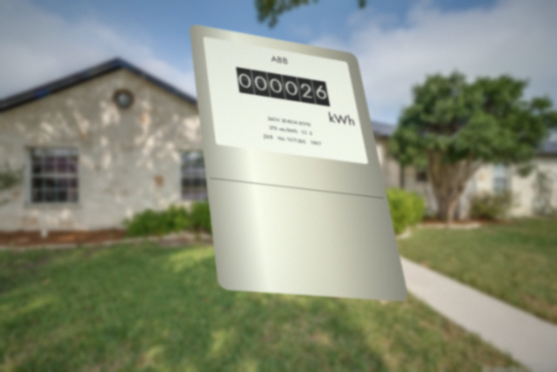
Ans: kWh 26
